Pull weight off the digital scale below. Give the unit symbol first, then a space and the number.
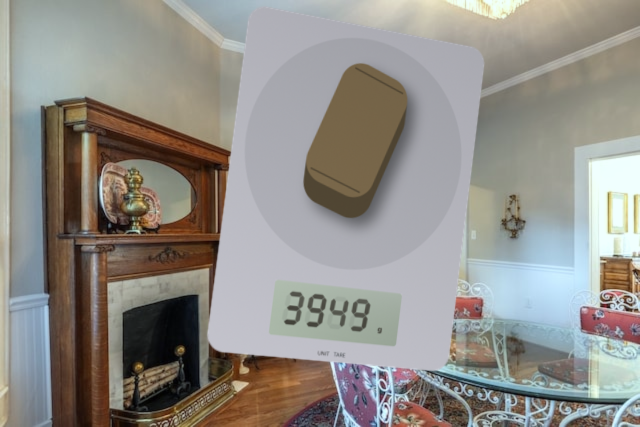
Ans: g 3949
